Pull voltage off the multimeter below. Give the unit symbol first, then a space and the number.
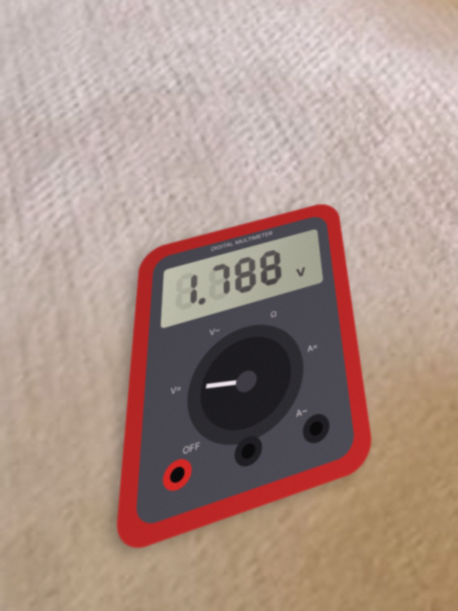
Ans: V 1.788
